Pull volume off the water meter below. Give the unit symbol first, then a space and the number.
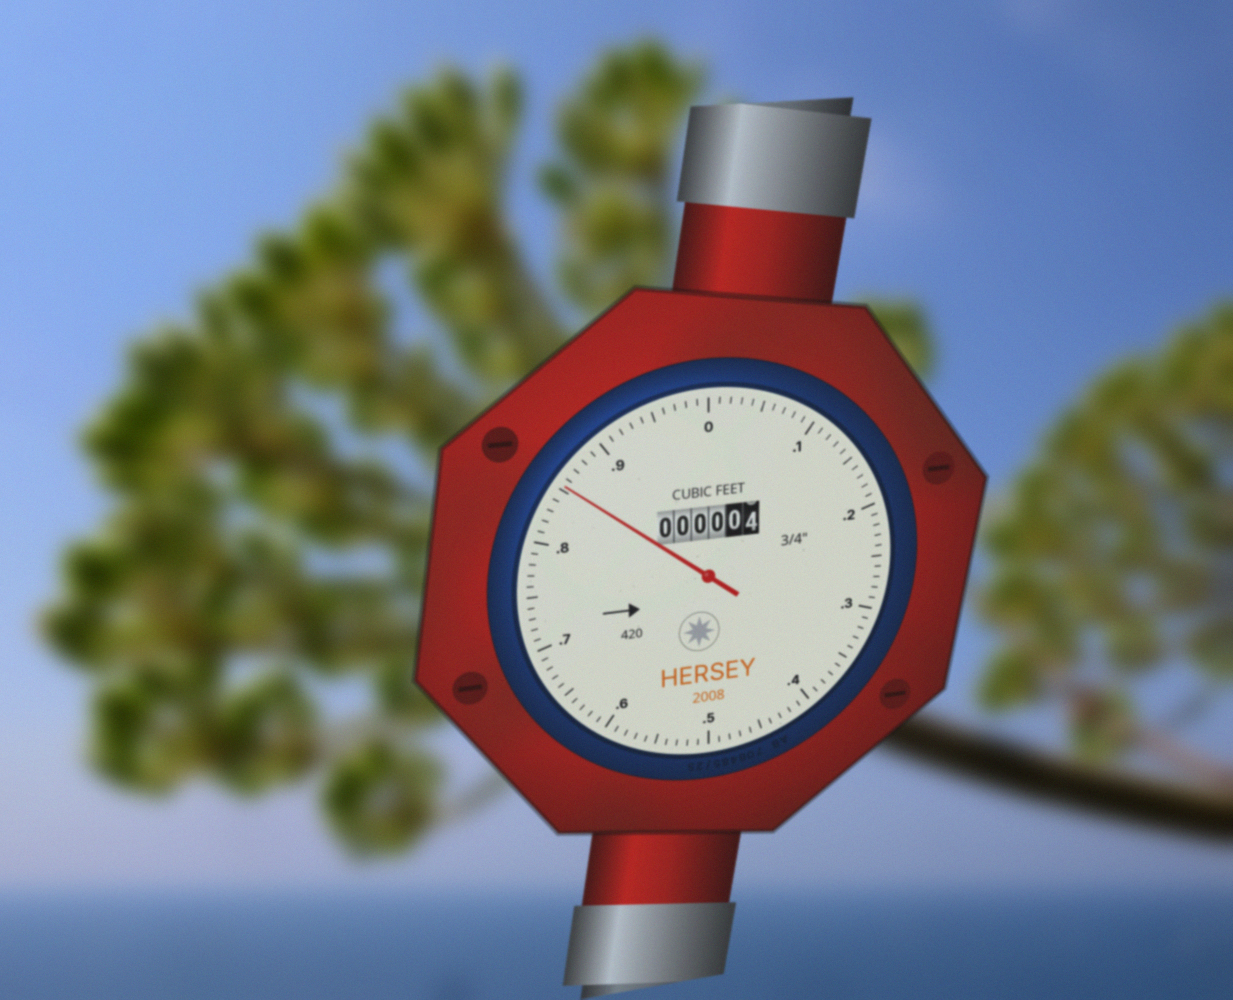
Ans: ft³ 3.85
